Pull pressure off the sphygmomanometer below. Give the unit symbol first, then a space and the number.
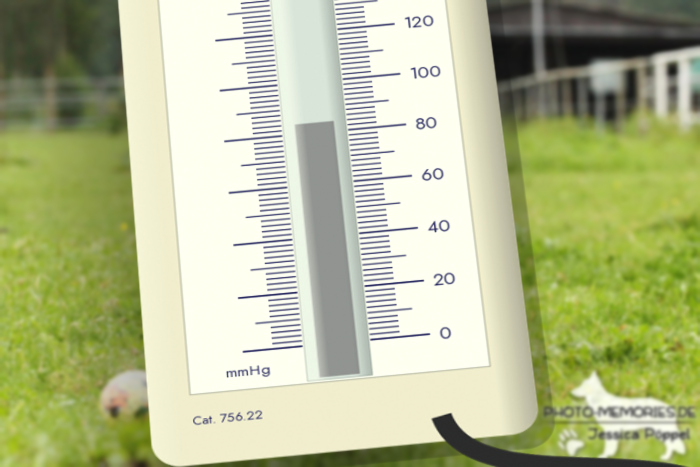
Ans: mmHg 84
